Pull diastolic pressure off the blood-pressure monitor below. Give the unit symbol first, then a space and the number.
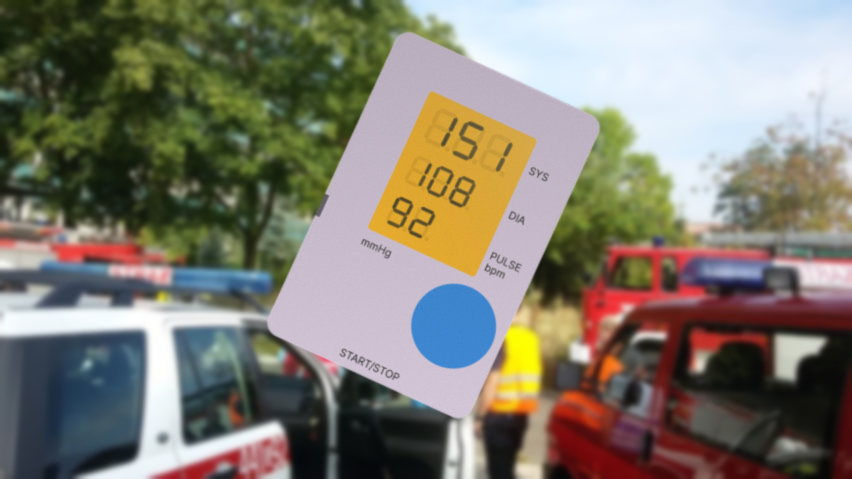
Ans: mmHg 108
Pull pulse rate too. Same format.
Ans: bpm 92
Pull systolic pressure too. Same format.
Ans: mmHg 151
